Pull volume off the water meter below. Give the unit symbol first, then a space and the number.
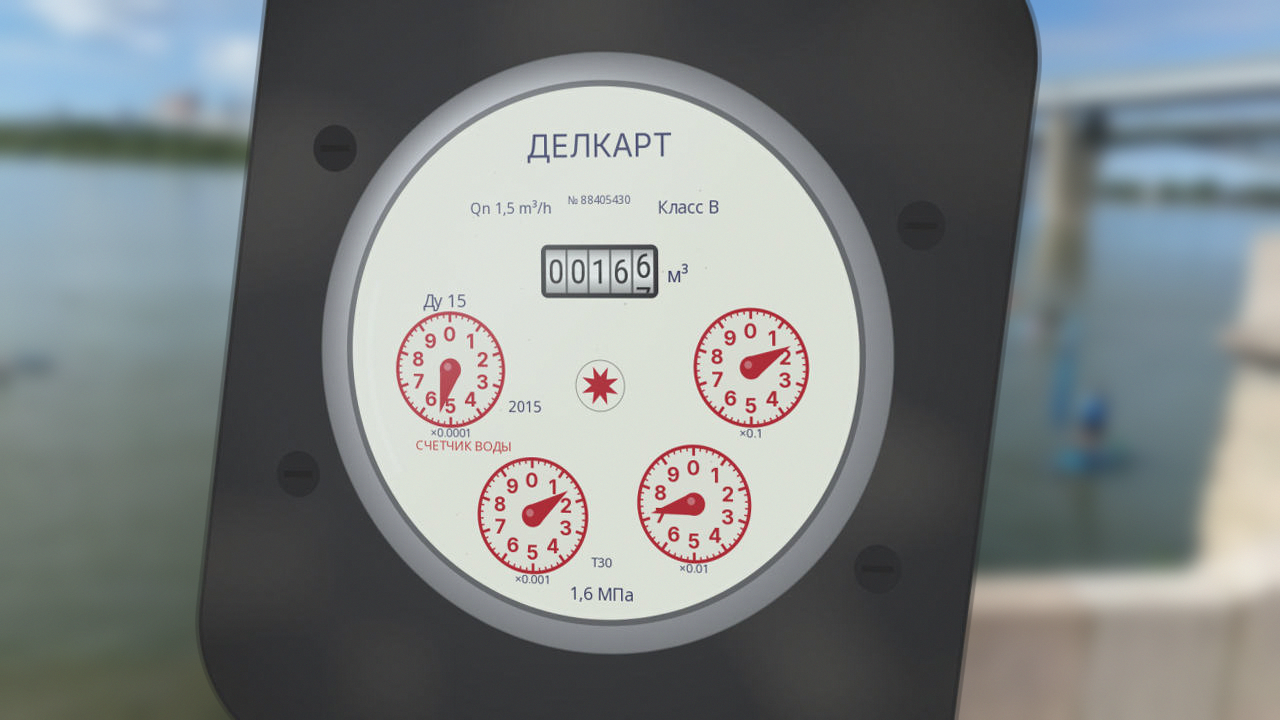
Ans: m³ 166.1715
